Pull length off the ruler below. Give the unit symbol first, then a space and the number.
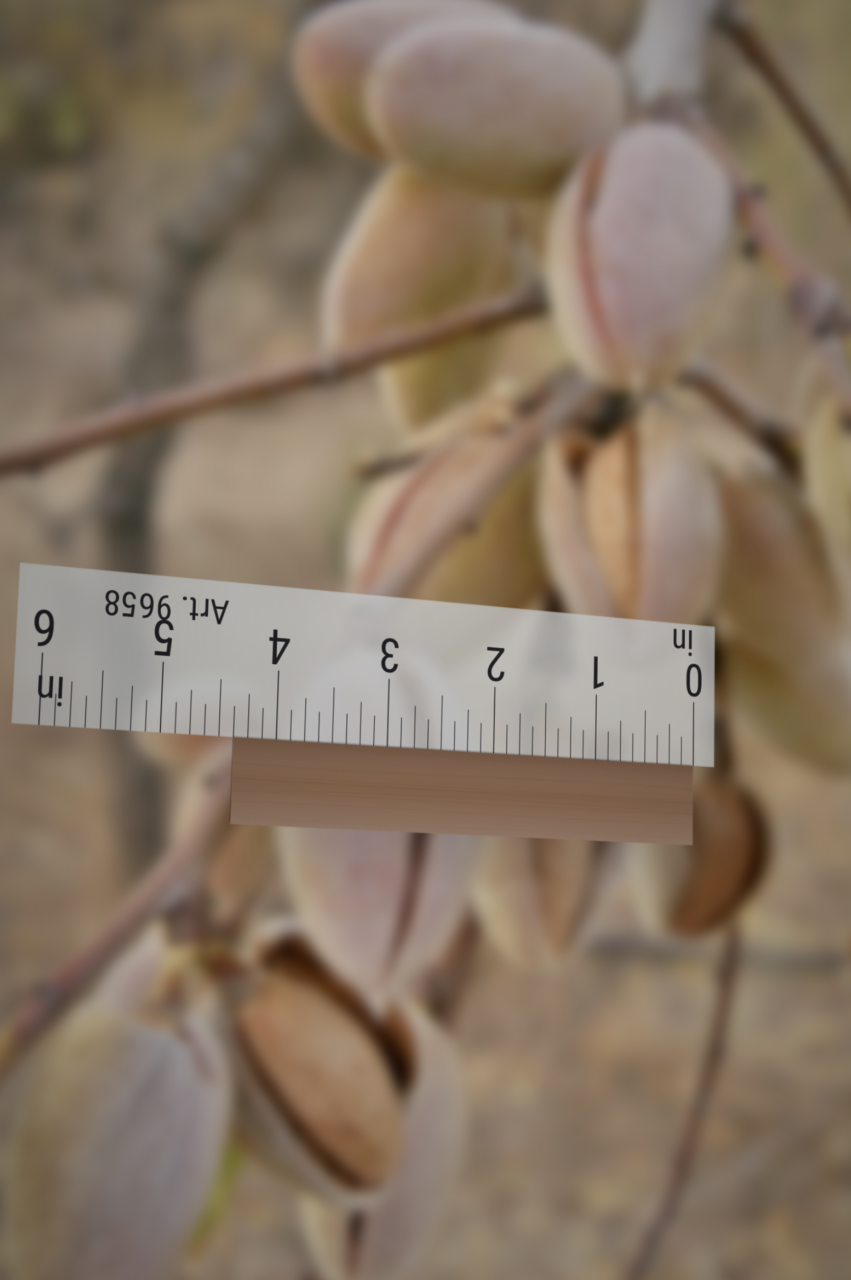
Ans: in 4.375
